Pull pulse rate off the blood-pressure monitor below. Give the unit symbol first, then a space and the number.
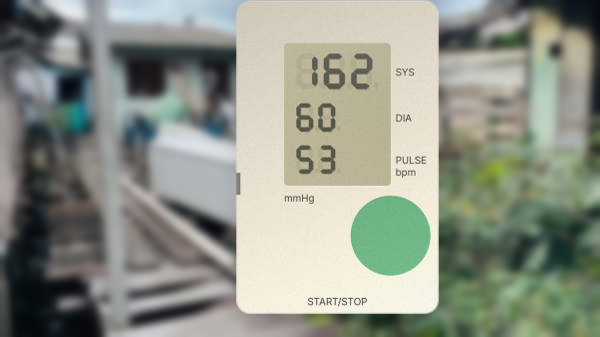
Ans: bpm 53
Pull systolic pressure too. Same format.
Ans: mmHg 162
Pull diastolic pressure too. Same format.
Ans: mmHg 60
